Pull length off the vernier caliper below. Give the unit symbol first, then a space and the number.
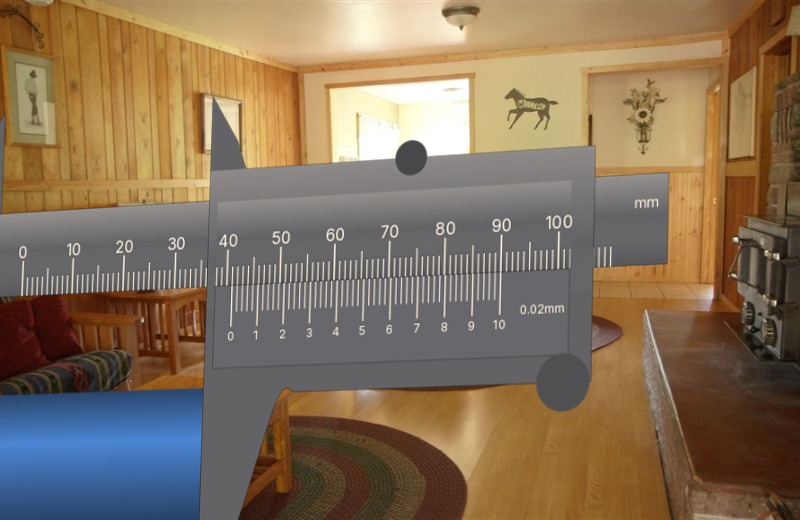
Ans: mm 41.0
